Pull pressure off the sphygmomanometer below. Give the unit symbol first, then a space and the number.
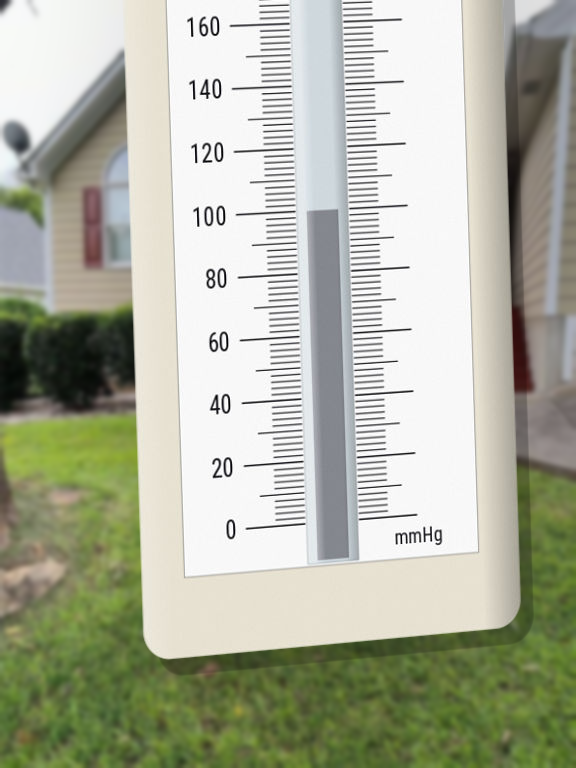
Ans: mmHg 100
